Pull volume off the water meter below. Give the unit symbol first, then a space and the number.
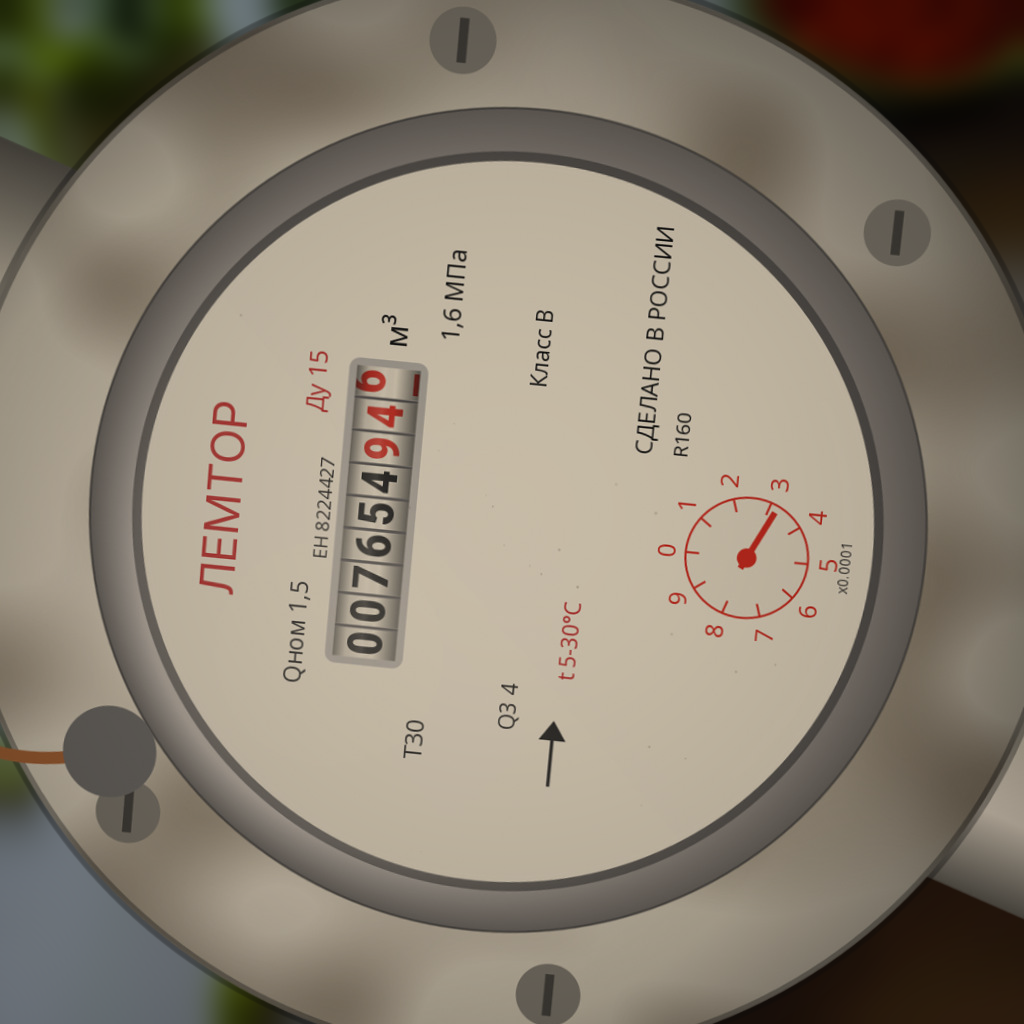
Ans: m³ 7654.9463
